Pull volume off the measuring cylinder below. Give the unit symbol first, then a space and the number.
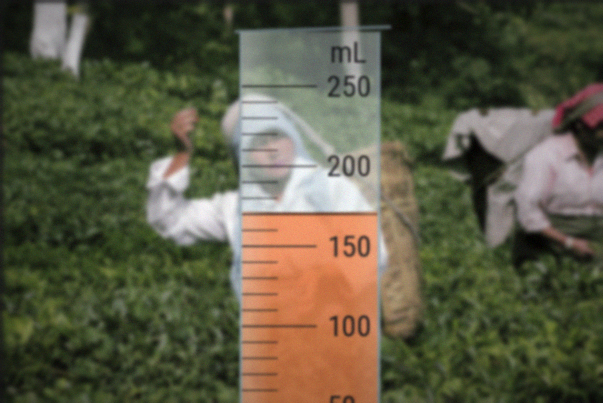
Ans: mL 170
